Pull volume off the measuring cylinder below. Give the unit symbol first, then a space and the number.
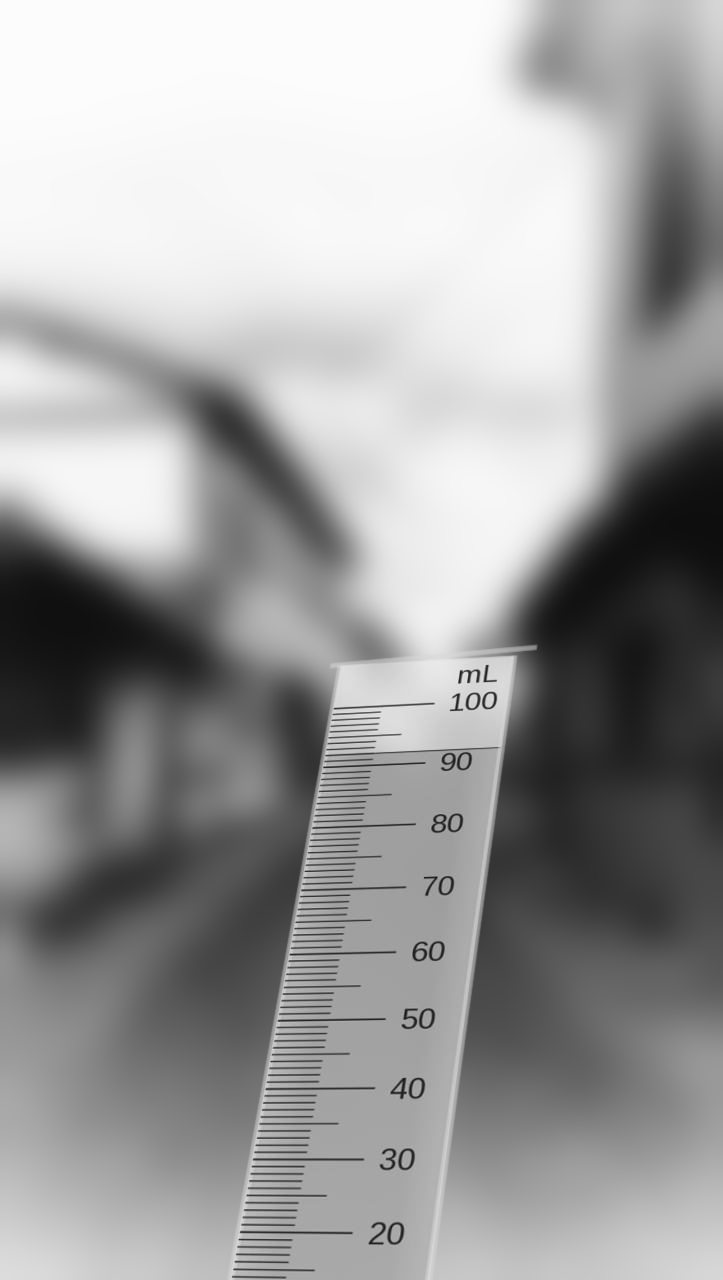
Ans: mL 92
